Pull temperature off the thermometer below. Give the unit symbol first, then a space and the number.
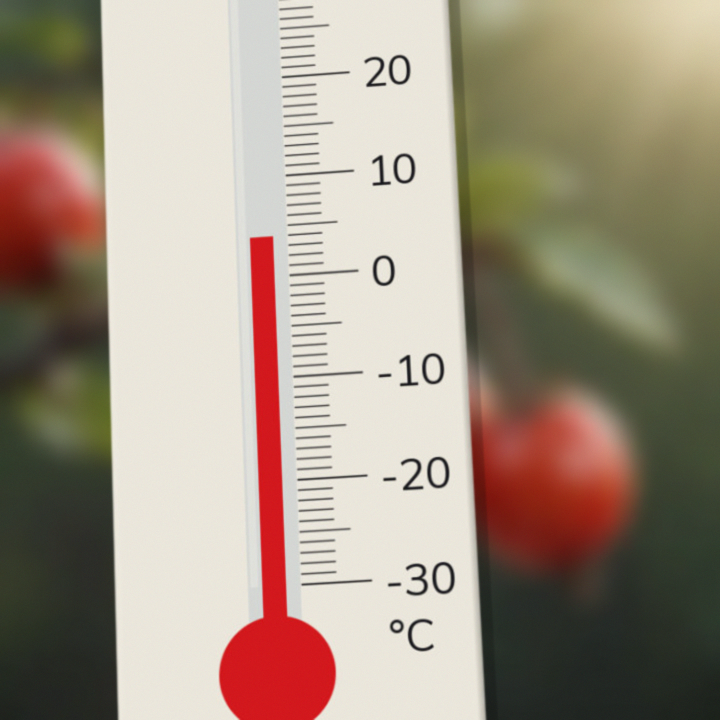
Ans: °C 4
